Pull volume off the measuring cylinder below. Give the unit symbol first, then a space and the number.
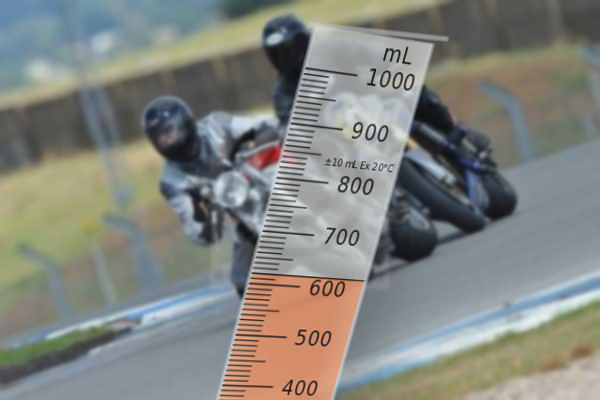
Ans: mL 620
